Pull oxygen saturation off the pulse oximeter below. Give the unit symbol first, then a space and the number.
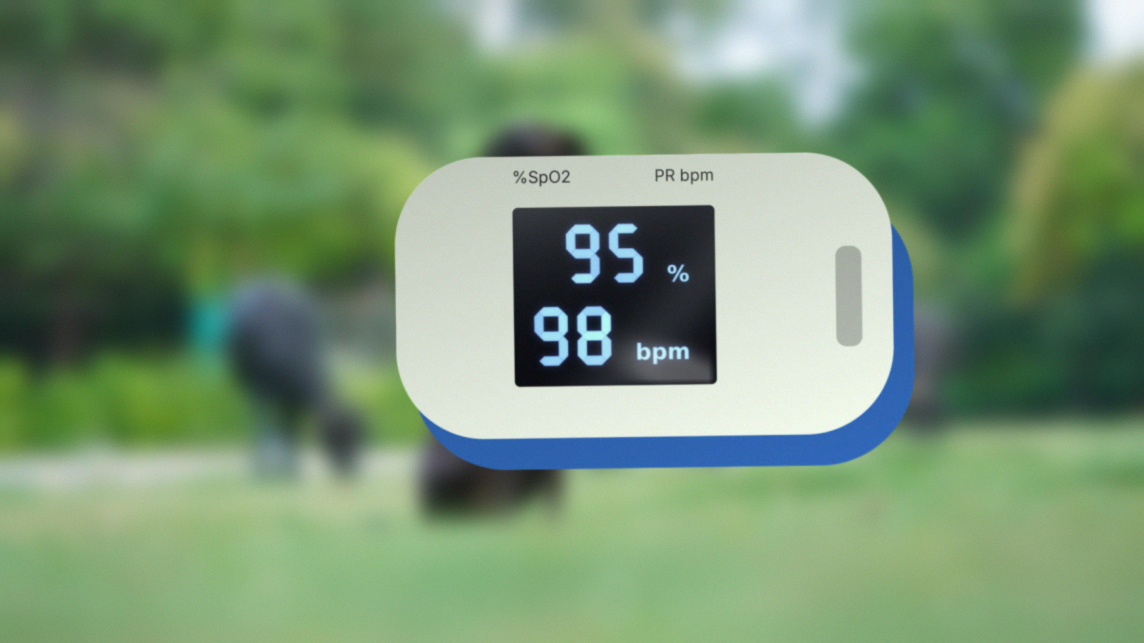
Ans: % 95
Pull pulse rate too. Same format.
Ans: bpm 98
